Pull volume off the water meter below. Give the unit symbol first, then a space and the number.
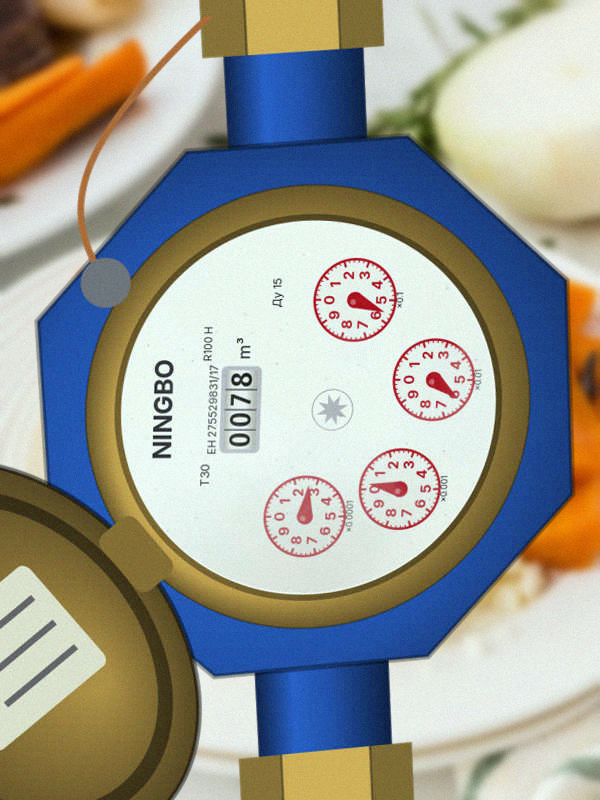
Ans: m³ 78.5602
